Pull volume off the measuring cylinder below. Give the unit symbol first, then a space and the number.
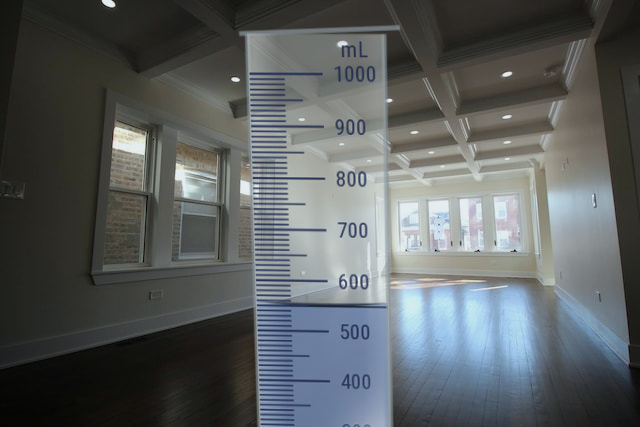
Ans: mL 550
